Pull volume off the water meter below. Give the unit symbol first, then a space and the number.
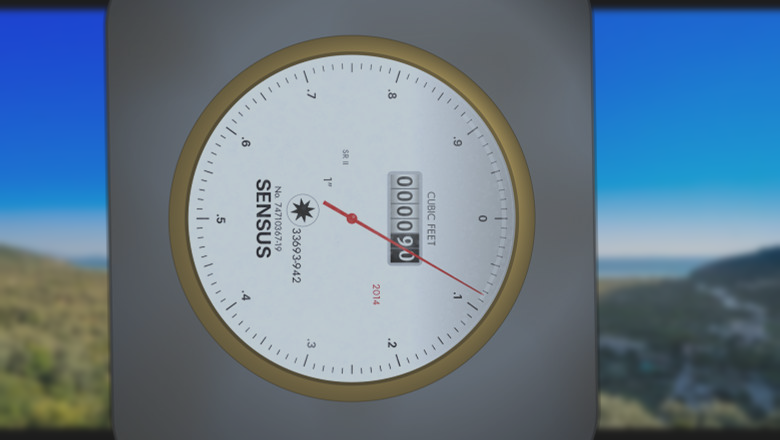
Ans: ft³ 90.08
